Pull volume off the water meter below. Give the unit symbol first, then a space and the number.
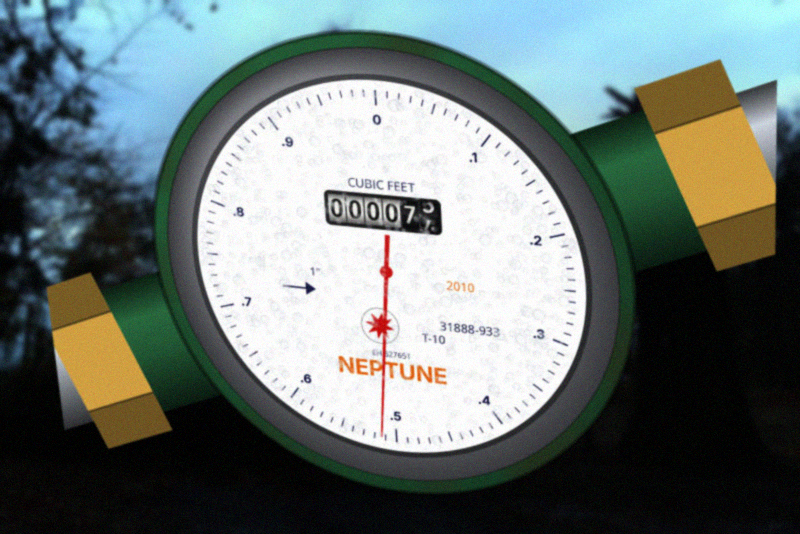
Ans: ft³ 73.51
